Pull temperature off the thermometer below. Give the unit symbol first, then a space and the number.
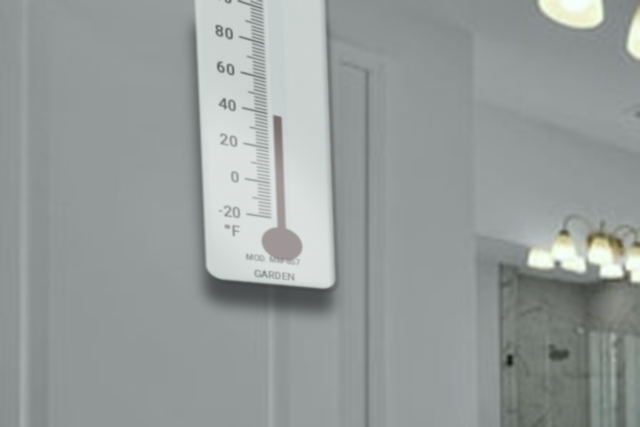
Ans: °F 40
